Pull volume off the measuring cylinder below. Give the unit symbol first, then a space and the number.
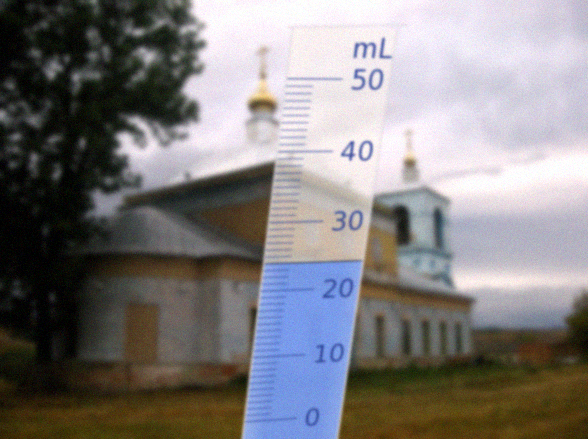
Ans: mL 24
